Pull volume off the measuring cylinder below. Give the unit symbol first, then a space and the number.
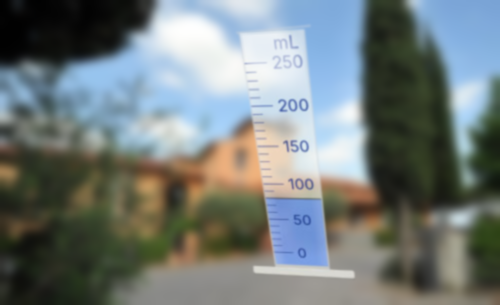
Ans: mL 80
